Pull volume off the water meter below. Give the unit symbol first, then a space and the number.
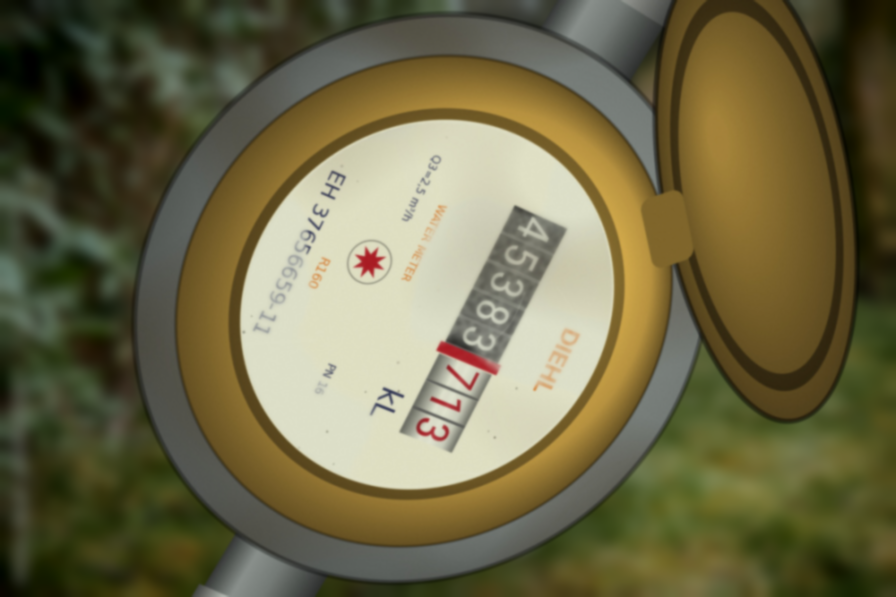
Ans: kL 45383.713
